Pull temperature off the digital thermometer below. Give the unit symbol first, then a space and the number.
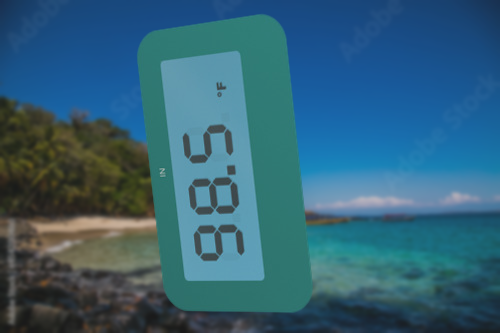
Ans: °F 98.5
